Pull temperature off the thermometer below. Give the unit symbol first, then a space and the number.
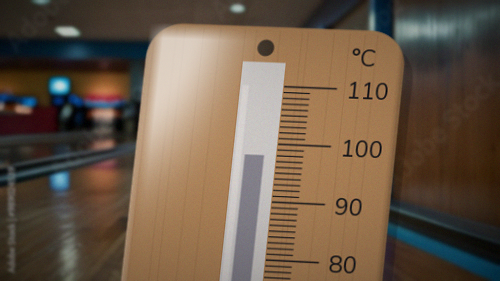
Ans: °C 98
